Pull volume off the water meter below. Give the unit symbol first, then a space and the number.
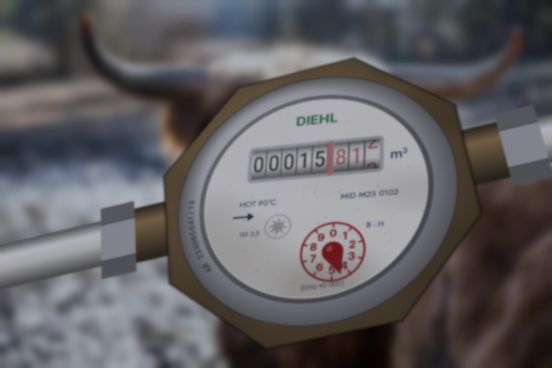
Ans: m³ 15.8124
